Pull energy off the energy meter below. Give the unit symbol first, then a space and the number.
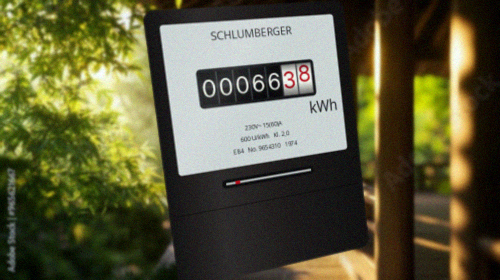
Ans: kWh 66.38
